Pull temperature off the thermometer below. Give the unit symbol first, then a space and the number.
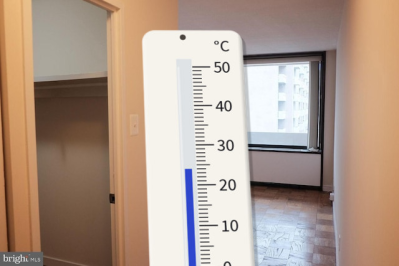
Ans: °C 24
